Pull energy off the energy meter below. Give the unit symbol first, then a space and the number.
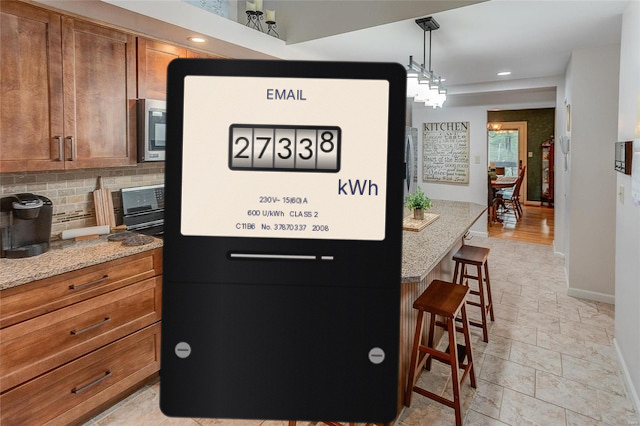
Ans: kWh 27338
